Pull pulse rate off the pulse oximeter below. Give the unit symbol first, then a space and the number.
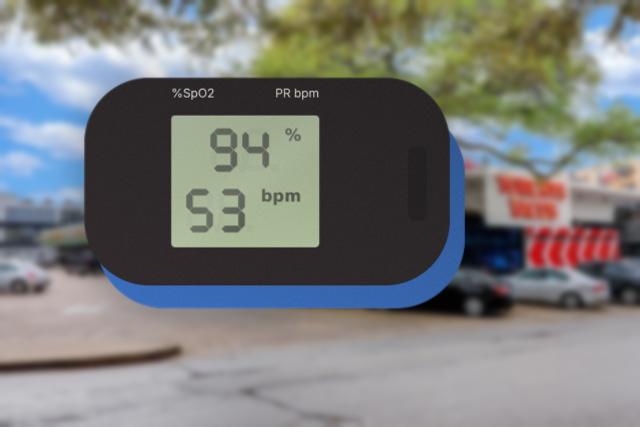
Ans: bpm 53
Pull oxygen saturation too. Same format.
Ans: % 94
